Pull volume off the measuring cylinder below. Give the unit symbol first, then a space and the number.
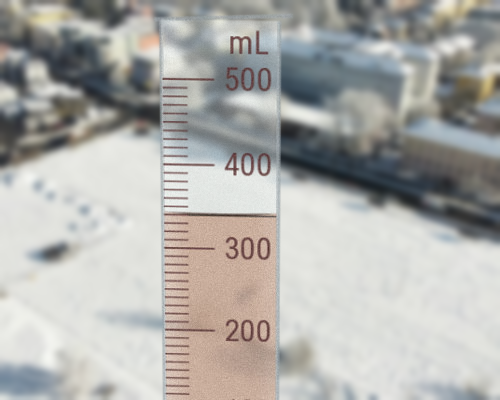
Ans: mL 340
